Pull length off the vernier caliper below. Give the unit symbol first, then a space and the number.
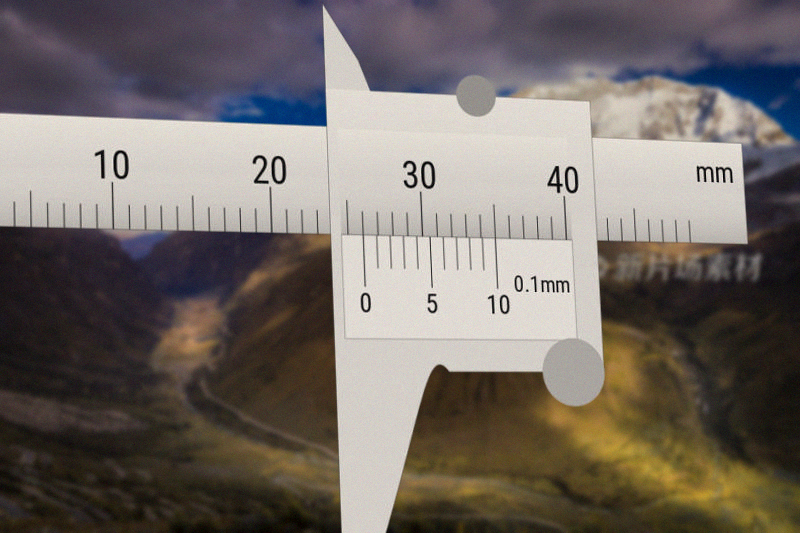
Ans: mm 26.0
